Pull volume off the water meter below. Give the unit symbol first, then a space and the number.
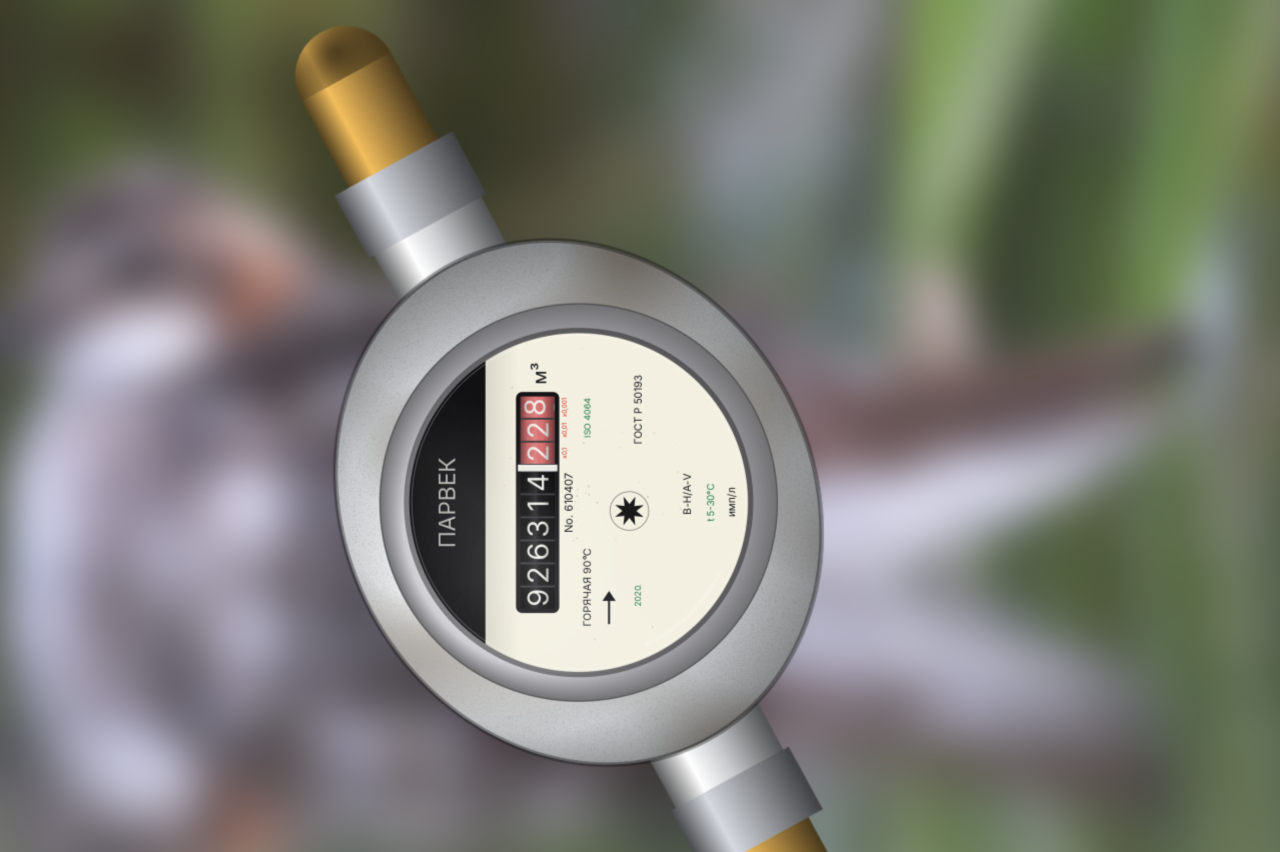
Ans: m³ 926314.228
